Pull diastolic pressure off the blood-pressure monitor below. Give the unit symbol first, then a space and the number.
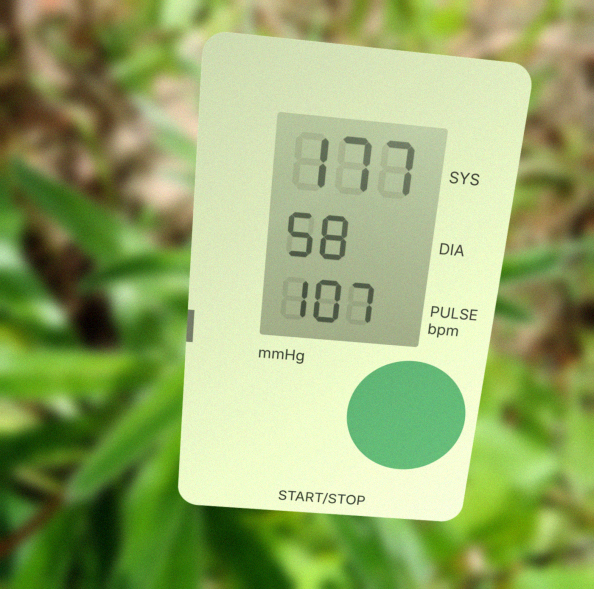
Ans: mmHg 58
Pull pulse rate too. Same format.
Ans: bpm 107
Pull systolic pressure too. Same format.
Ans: mmHg 177
